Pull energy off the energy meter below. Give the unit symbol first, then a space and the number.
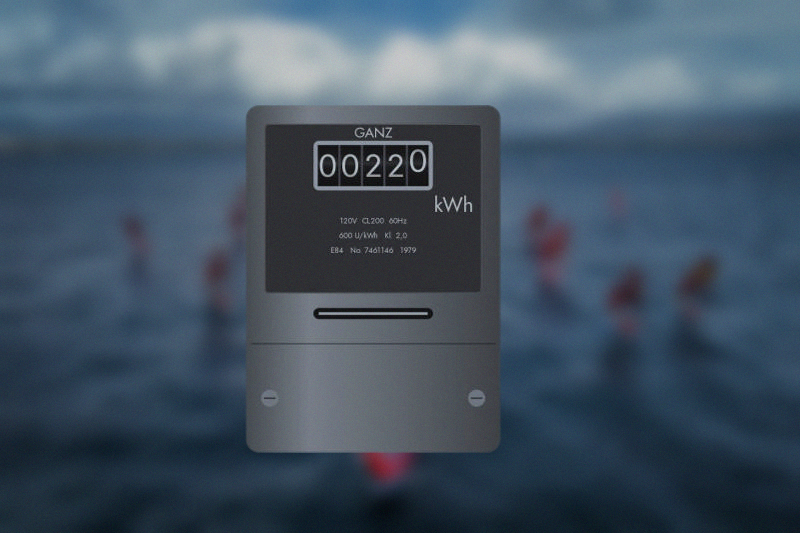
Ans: kWh 220
